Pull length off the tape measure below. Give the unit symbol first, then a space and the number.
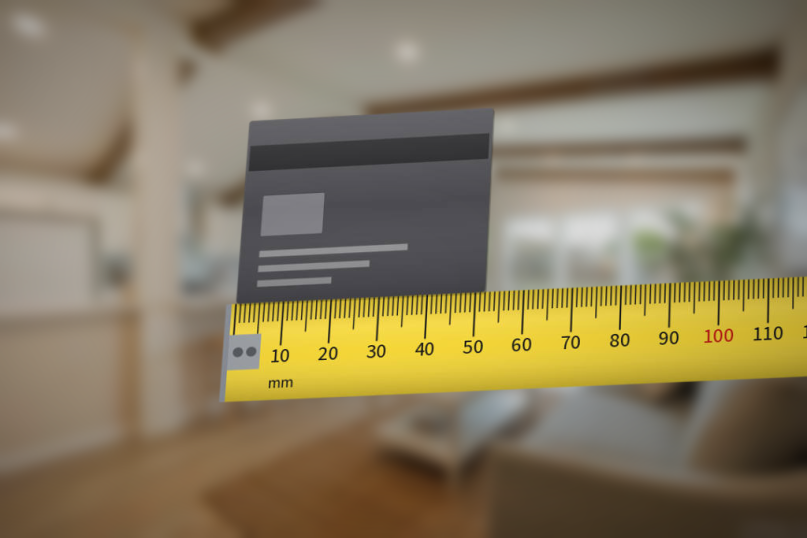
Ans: mm 52
